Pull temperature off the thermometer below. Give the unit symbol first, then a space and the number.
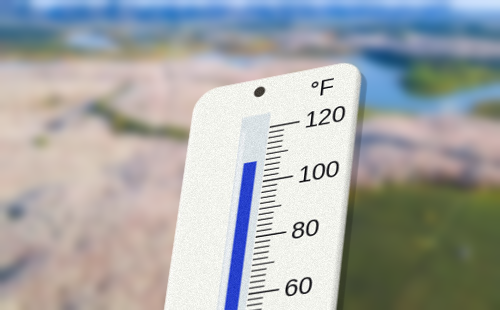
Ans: °F 108
